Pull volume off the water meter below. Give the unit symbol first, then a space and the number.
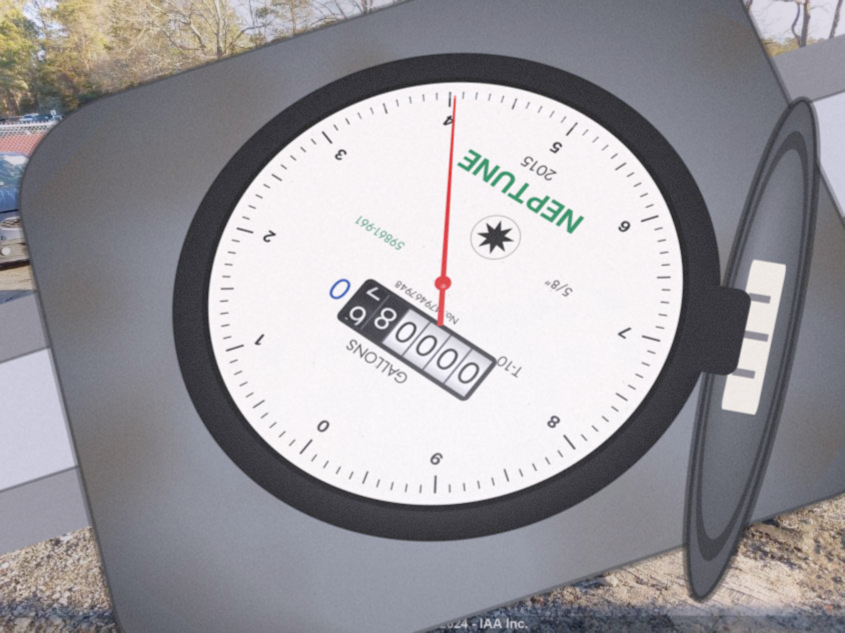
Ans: gal 864.0
